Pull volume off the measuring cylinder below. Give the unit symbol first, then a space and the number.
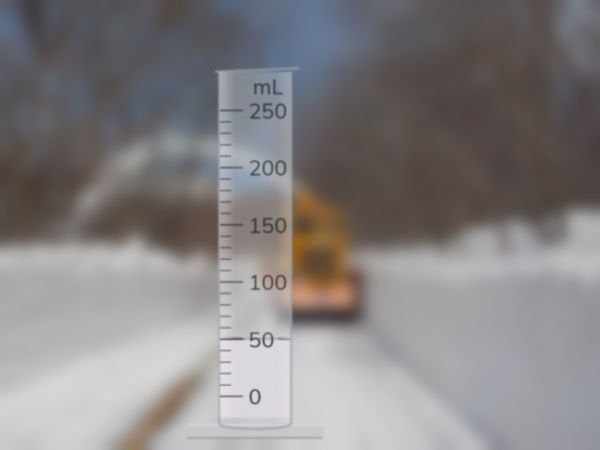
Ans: mL 50
